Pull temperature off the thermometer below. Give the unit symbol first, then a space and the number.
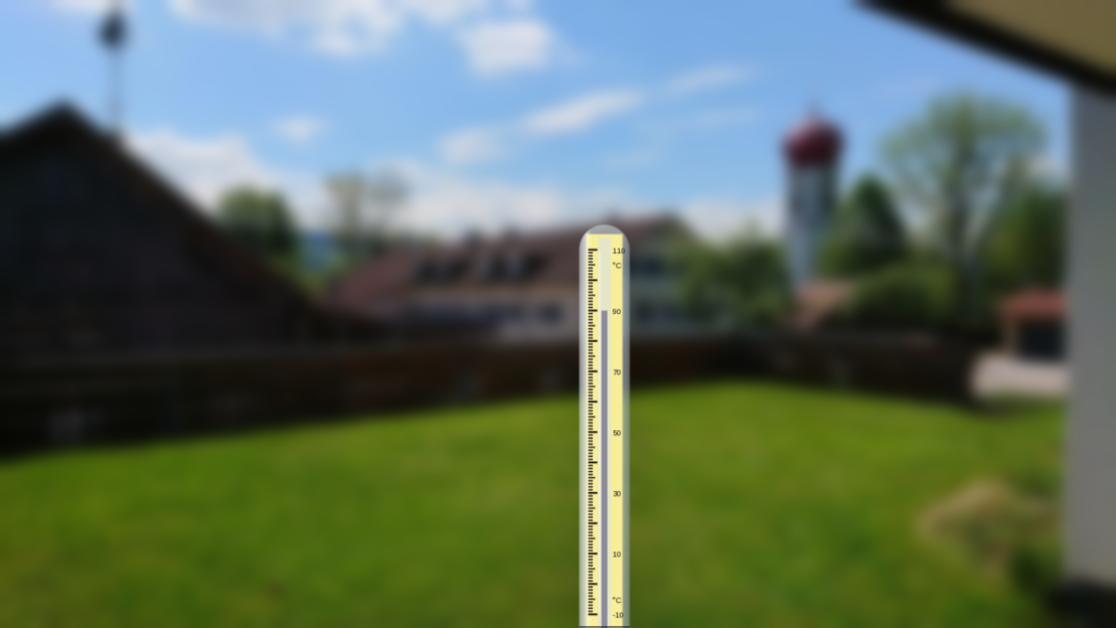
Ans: °C 90
